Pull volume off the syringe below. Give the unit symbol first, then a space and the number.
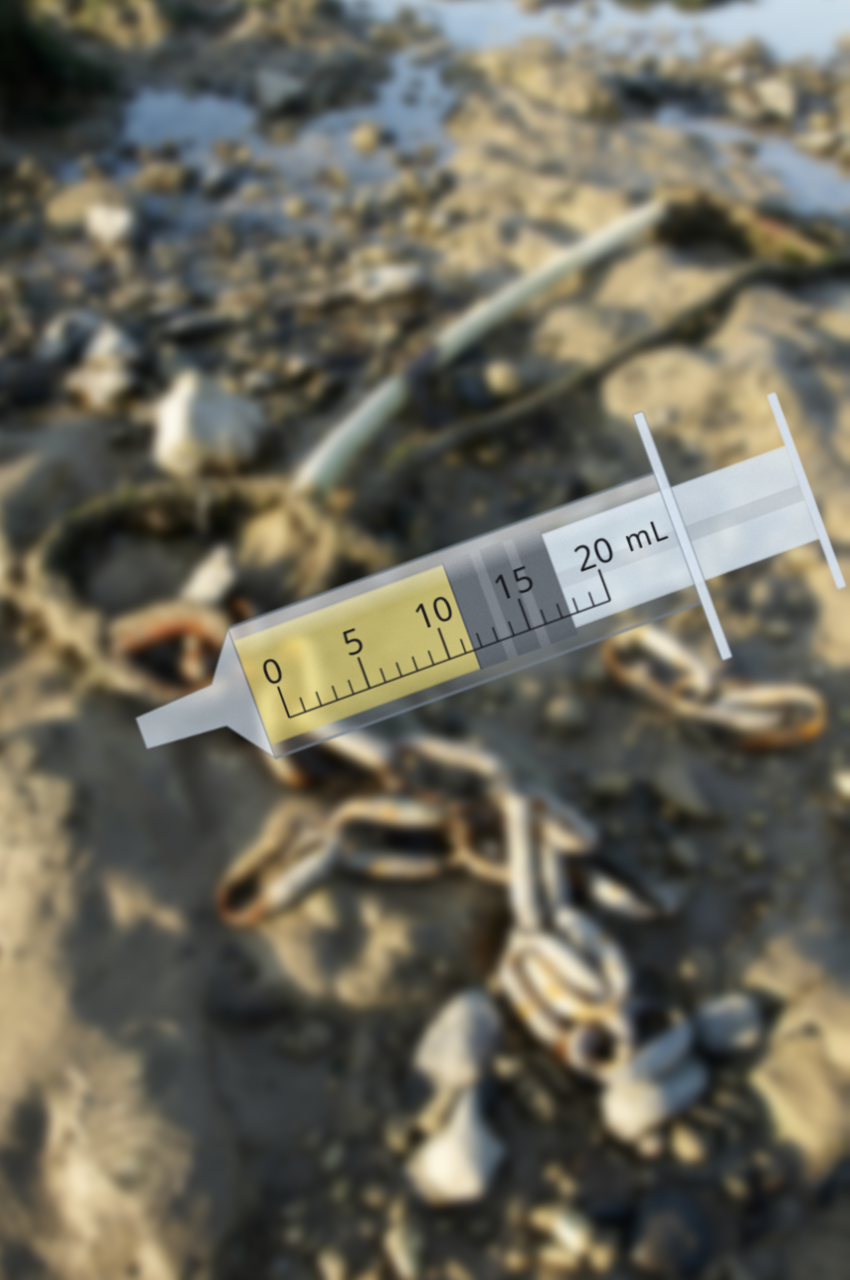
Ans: mL 11.5
